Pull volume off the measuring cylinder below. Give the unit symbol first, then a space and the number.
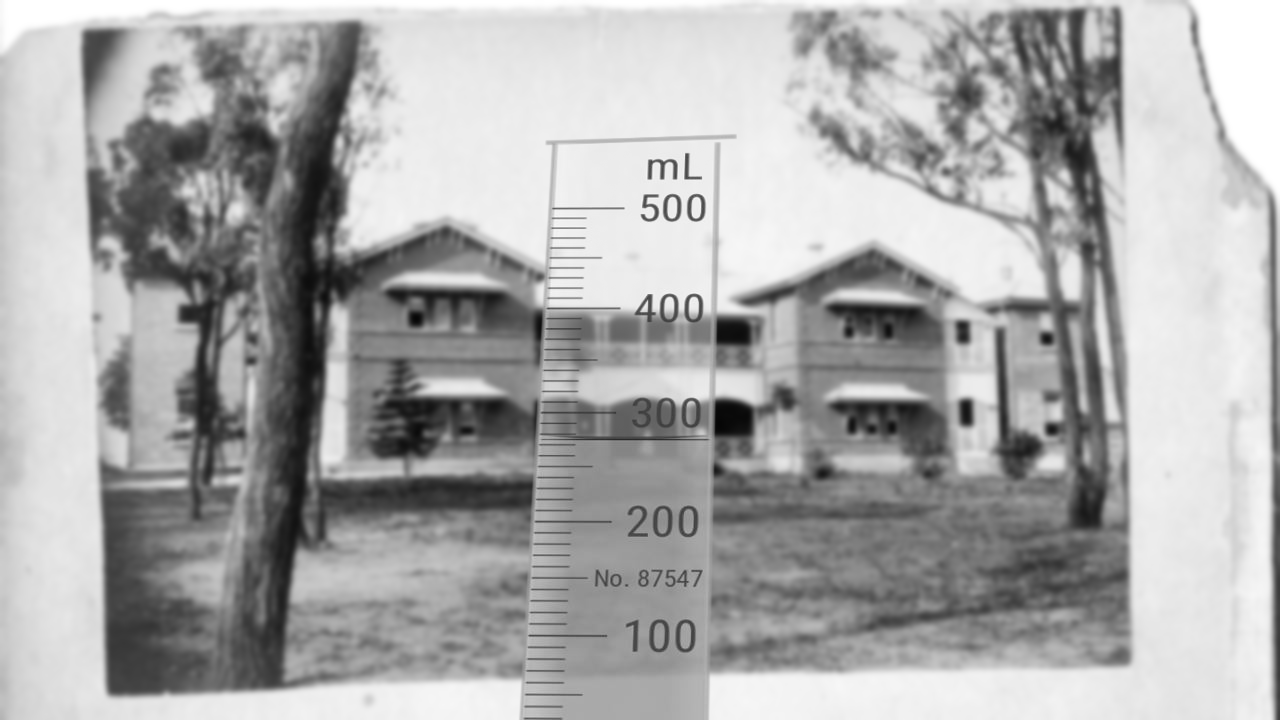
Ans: mL 275
